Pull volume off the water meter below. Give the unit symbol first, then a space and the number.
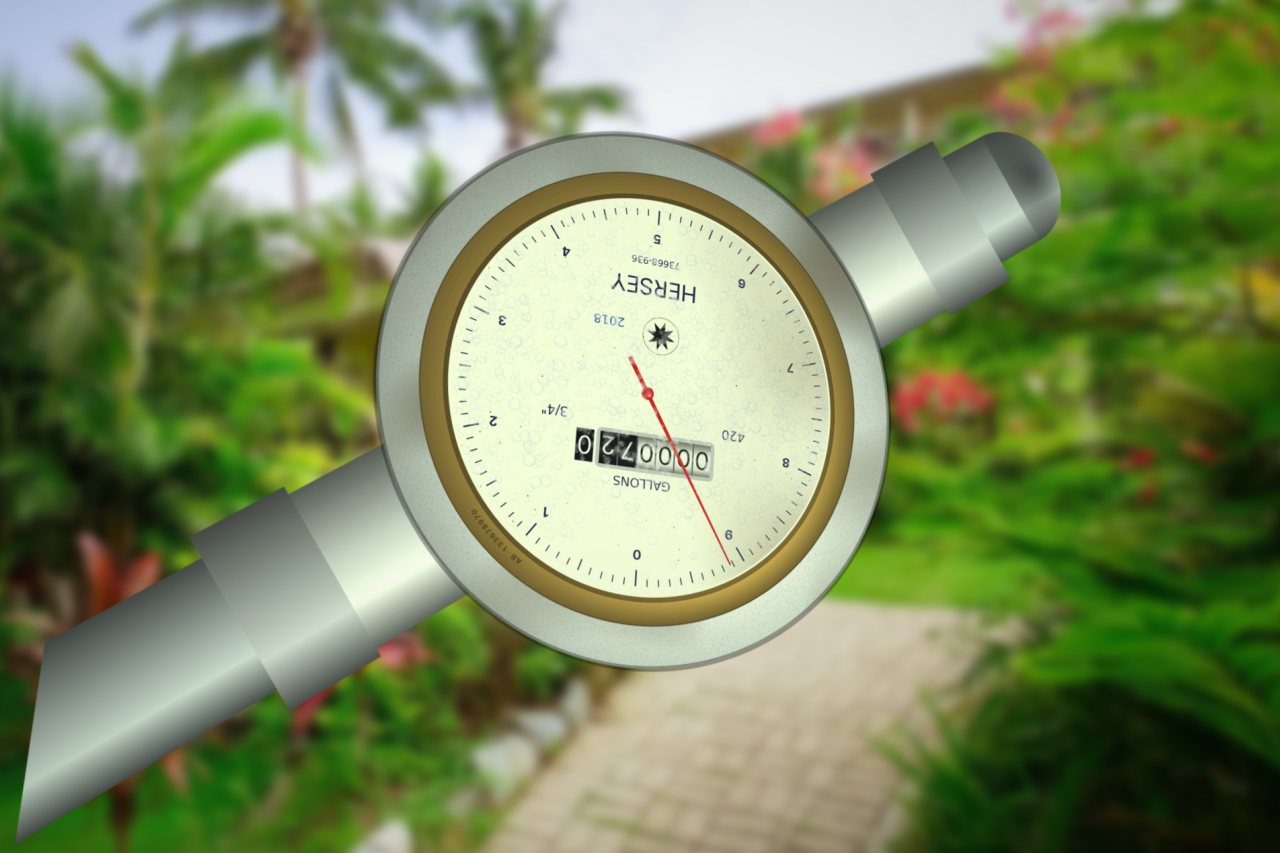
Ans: gal 719.1
